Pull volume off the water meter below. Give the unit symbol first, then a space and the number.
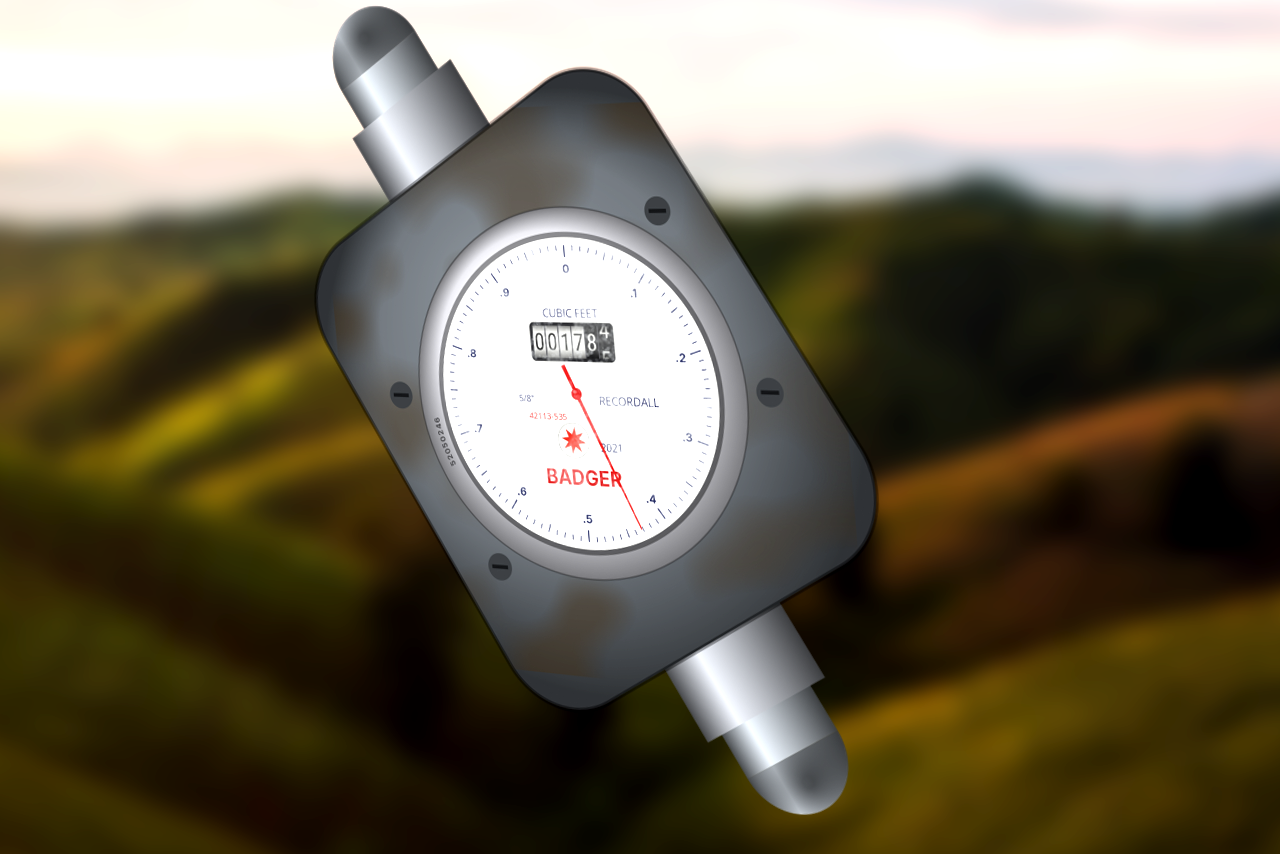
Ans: ft³ 1784.43
